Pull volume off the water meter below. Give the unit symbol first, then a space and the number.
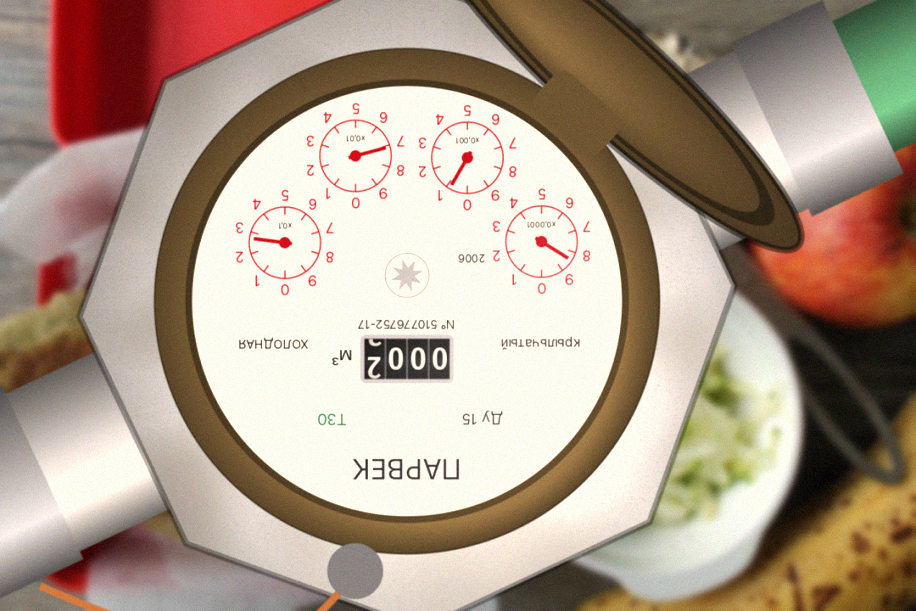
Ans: m³ 2.2708
